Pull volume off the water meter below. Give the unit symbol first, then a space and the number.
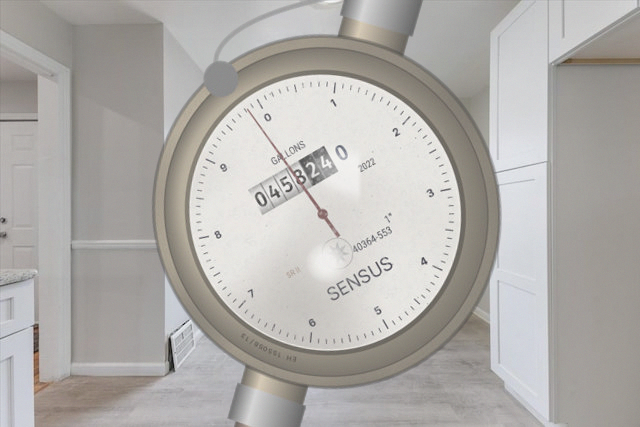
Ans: gal 458239.8
